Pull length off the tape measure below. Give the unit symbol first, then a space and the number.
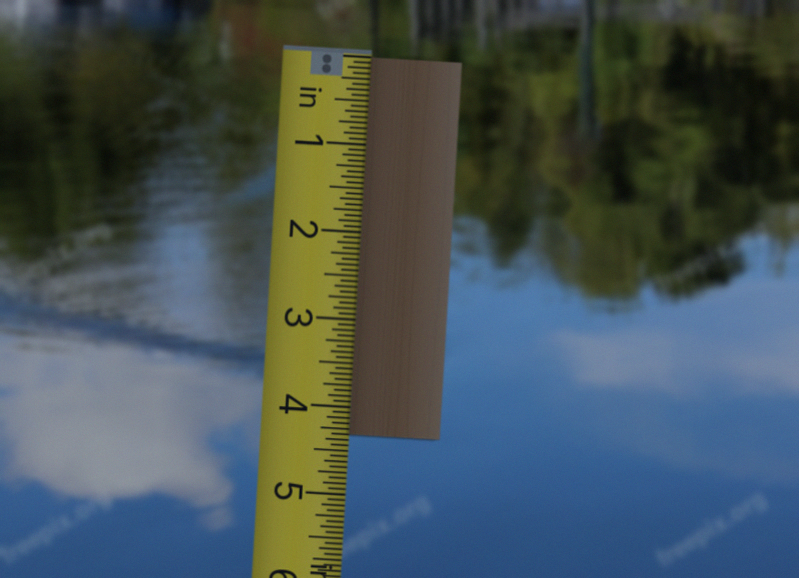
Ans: in 4.3125
